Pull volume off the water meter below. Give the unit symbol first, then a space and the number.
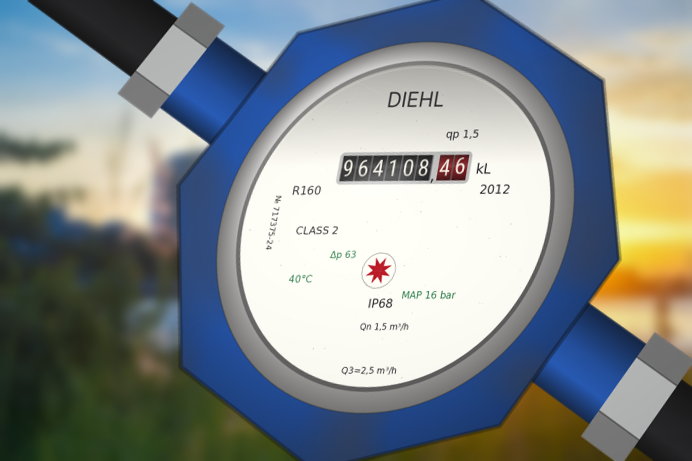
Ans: kL 964108.46
